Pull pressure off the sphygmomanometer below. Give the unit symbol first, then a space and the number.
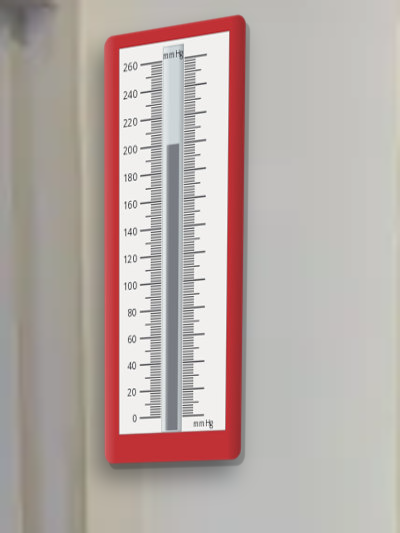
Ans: mmHg 200
